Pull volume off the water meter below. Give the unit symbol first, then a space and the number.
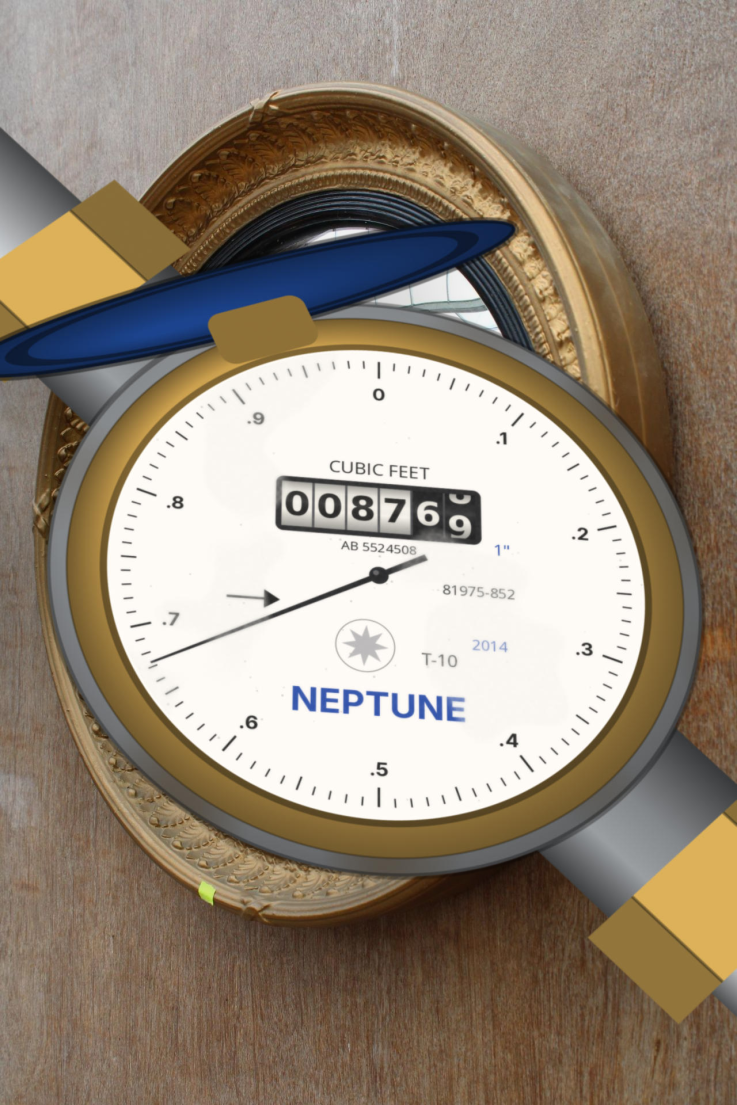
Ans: ft³ 8768.67
